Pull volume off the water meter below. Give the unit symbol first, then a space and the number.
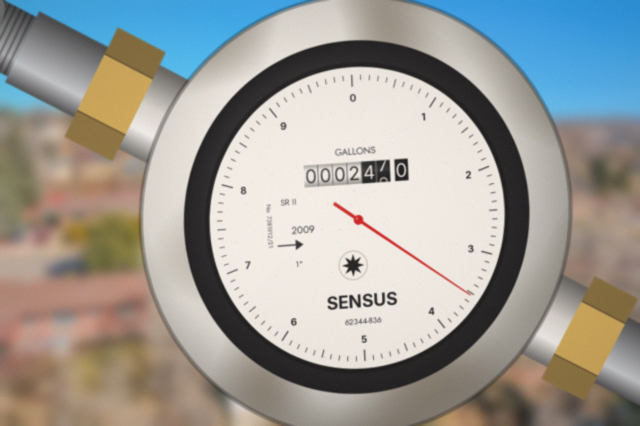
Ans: gal 2473.5
